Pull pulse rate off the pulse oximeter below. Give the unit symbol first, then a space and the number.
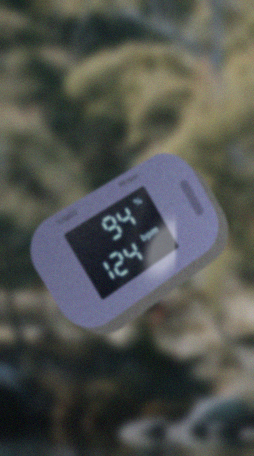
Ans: bpm 124
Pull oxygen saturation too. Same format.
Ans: % 94
